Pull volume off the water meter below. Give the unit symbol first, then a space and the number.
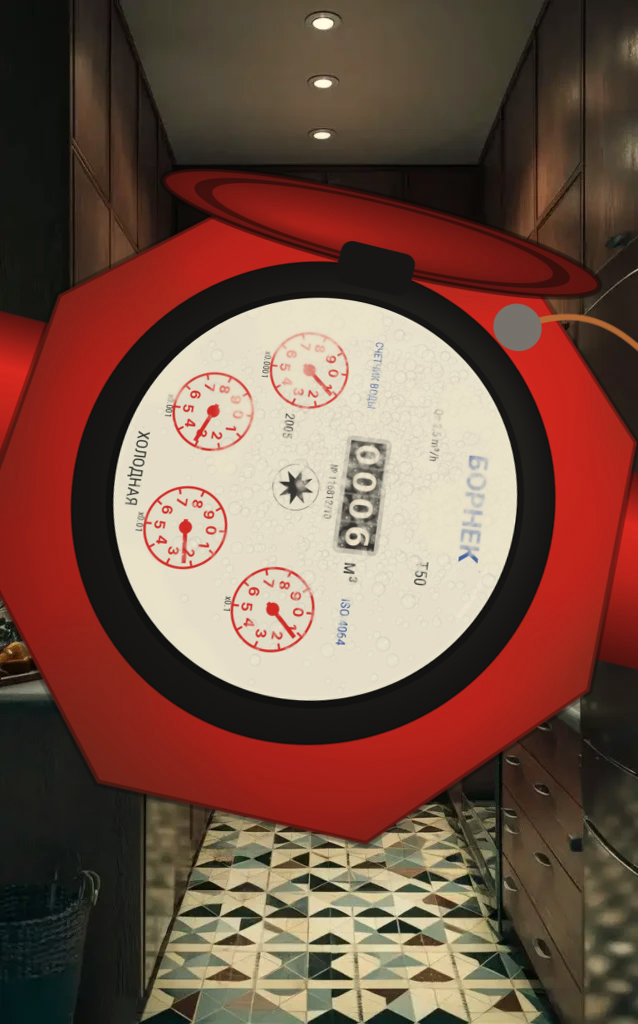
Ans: m³ 6.1231
